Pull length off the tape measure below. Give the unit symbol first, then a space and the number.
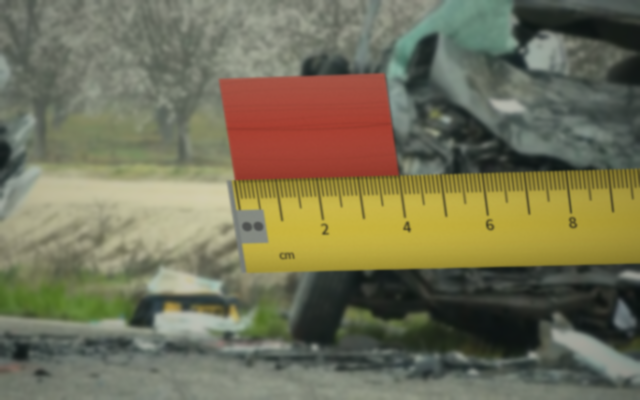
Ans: cm 4
